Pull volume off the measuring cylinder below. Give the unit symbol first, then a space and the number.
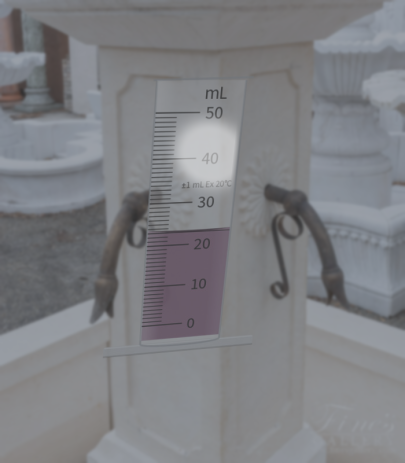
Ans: mL 23
